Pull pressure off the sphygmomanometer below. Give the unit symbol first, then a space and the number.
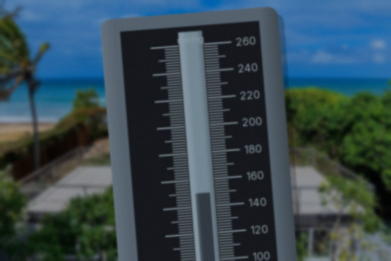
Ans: mmHg 150
